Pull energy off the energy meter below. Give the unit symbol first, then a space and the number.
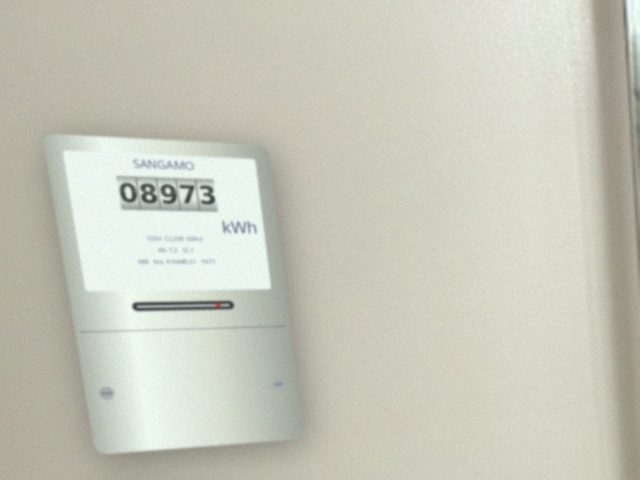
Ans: kWh 8973
